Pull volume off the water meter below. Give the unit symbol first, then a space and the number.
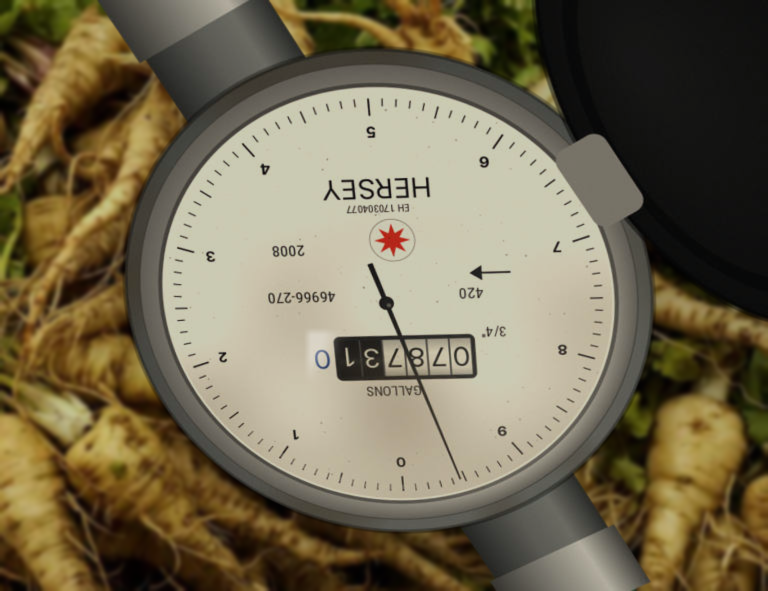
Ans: gal 787309.5
